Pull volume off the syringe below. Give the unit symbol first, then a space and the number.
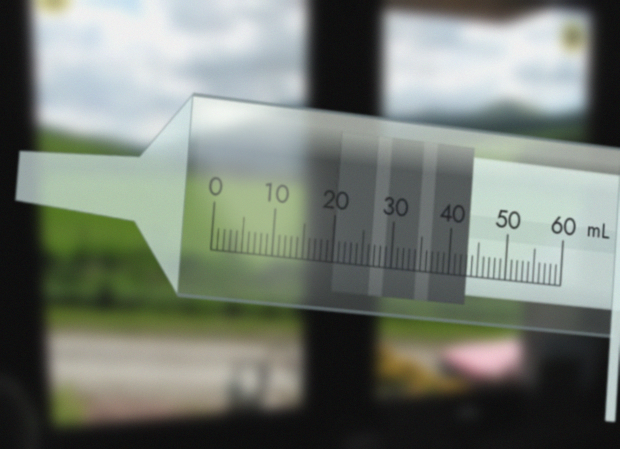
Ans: mL 20
